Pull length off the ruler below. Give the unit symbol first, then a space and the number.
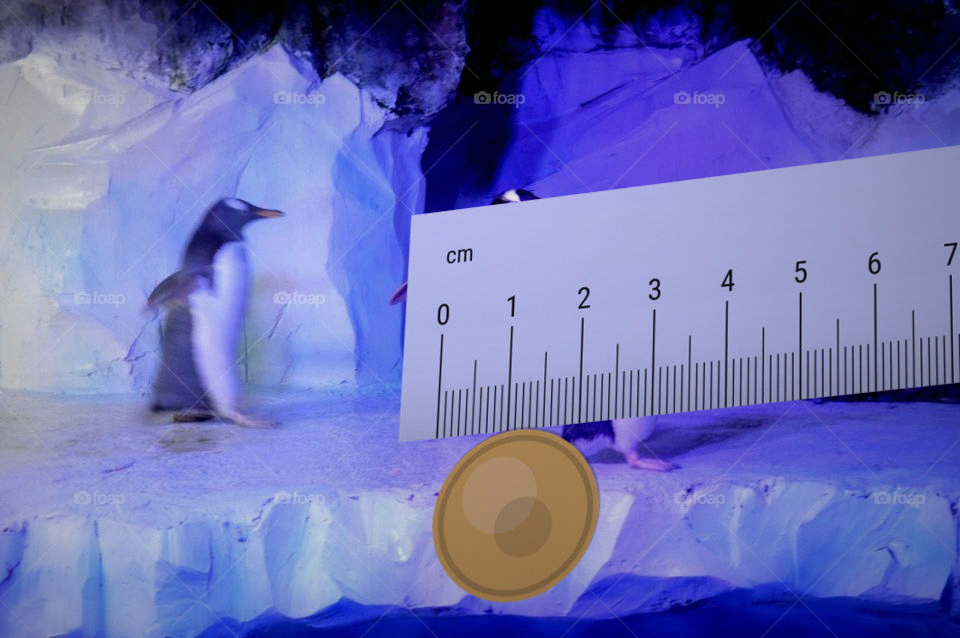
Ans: cm 2.3
